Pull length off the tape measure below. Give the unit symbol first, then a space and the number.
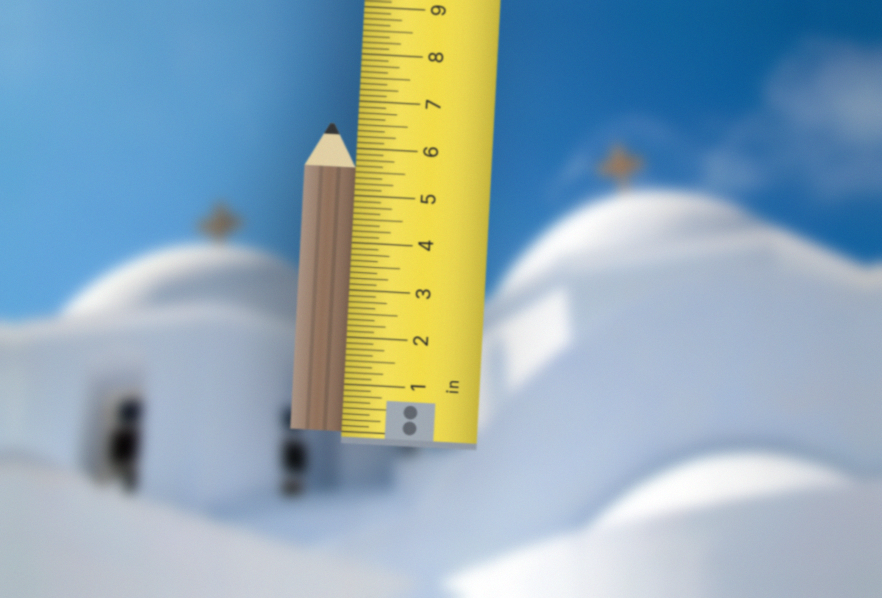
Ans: in 6.5
